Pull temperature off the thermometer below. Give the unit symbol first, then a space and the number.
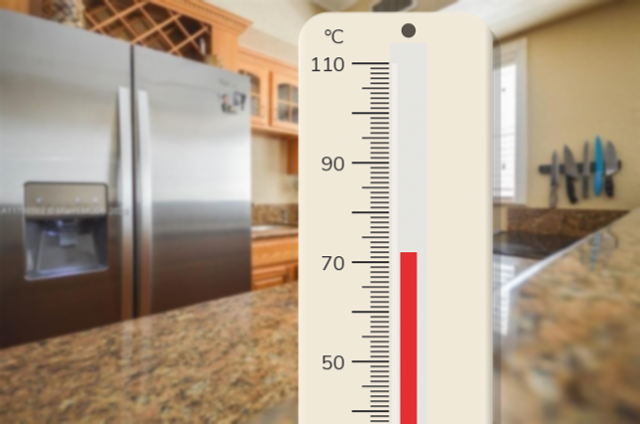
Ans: °C 72
